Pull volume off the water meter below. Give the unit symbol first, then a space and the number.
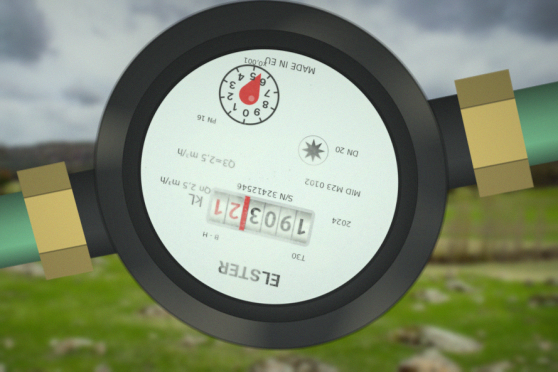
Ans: kL 1903.215
